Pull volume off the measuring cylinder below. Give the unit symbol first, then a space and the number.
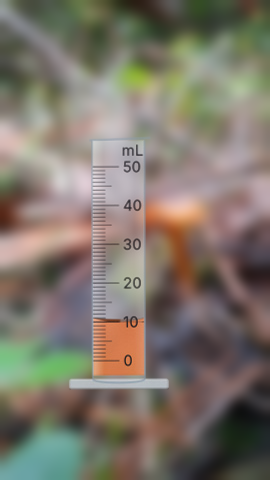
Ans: mL 10
